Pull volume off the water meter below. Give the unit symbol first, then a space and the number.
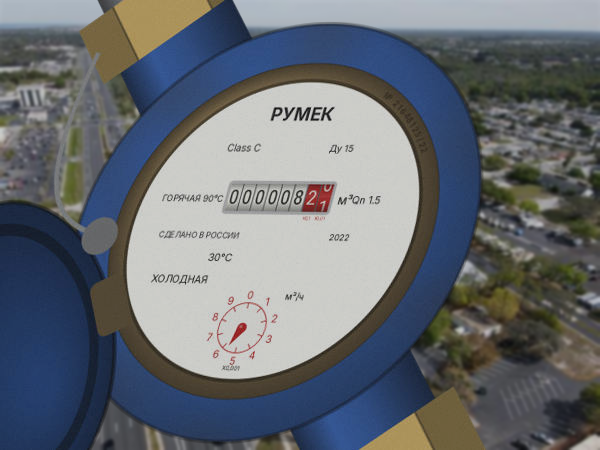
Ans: m³ 8.205
